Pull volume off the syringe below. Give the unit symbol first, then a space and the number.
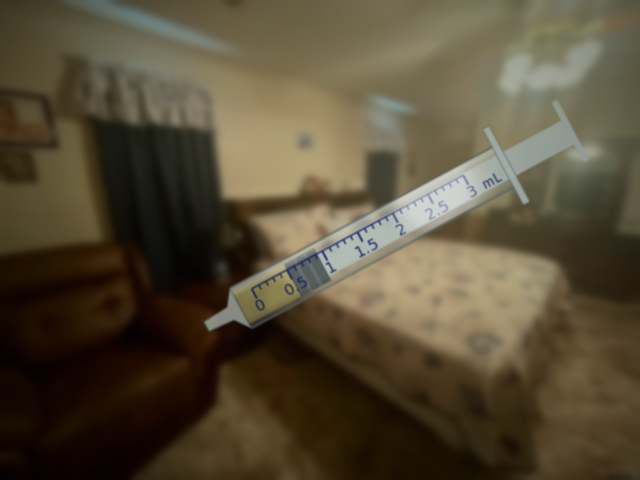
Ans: mL 0.5
